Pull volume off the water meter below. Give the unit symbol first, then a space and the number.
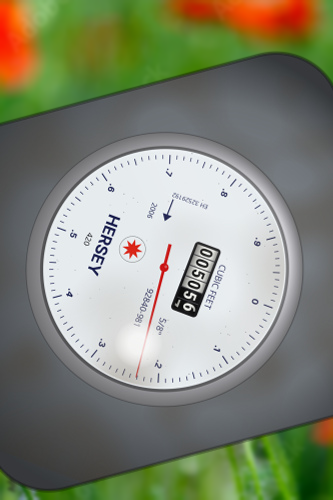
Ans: ft³ 5056.23
